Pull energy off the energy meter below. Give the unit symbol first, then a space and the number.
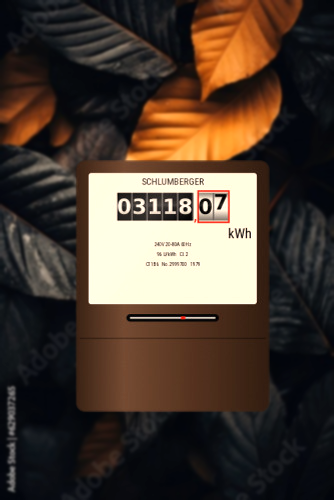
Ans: kWh 3118.07
